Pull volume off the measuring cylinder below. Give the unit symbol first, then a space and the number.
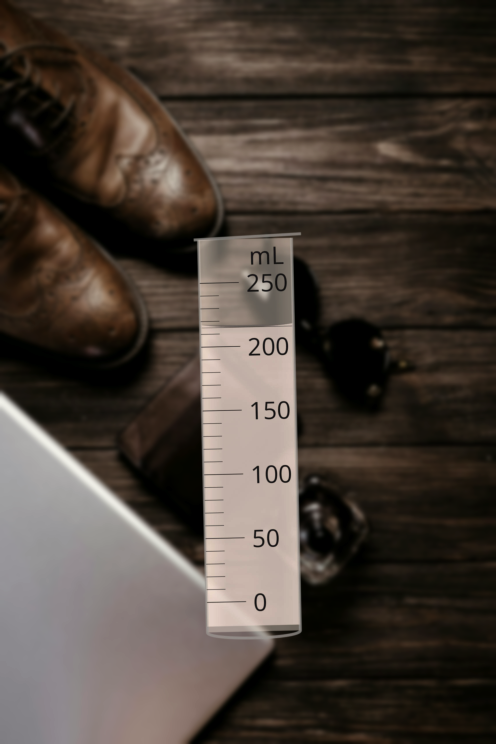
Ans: mL 215
